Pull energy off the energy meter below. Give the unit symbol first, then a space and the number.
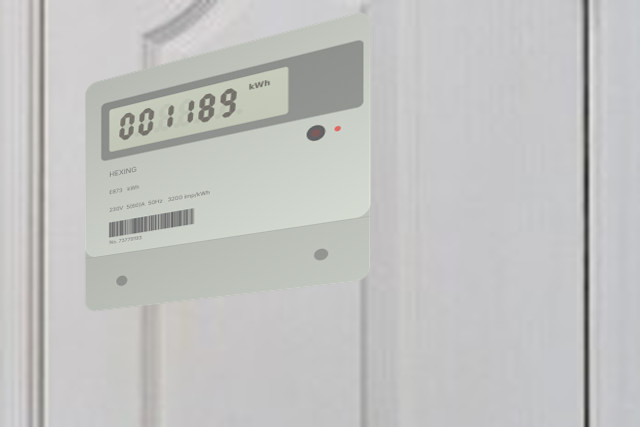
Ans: kWh 1189
